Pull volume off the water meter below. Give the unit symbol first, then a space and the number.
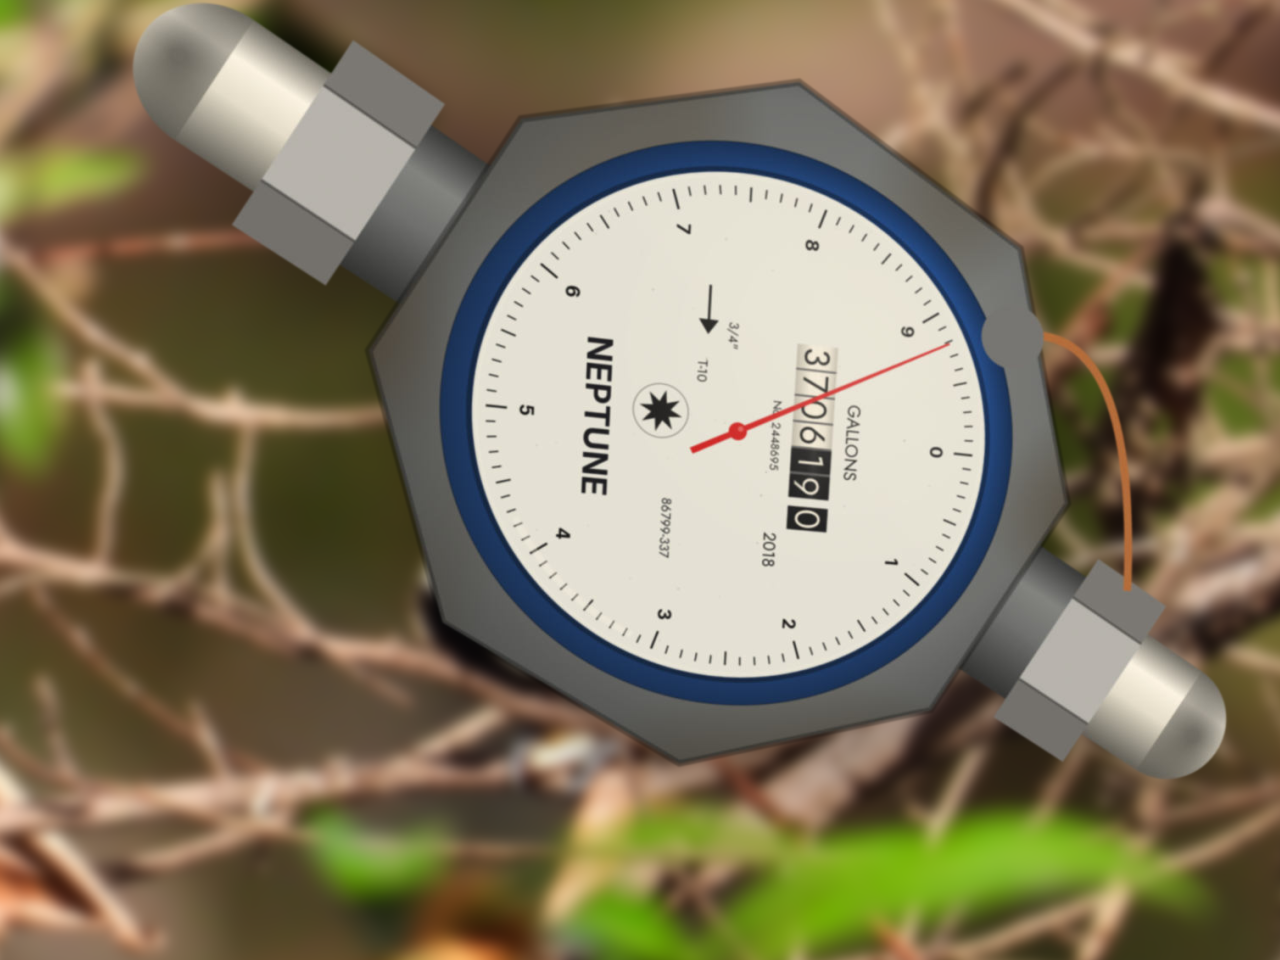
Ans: gal 3706189.2
